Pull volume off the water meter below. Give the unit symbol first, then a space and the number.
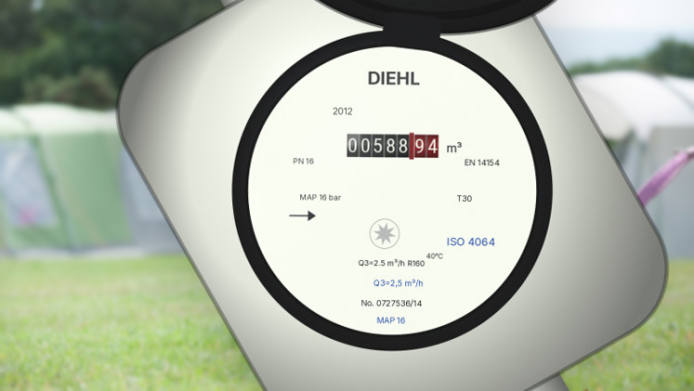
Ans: m³ 588.94
